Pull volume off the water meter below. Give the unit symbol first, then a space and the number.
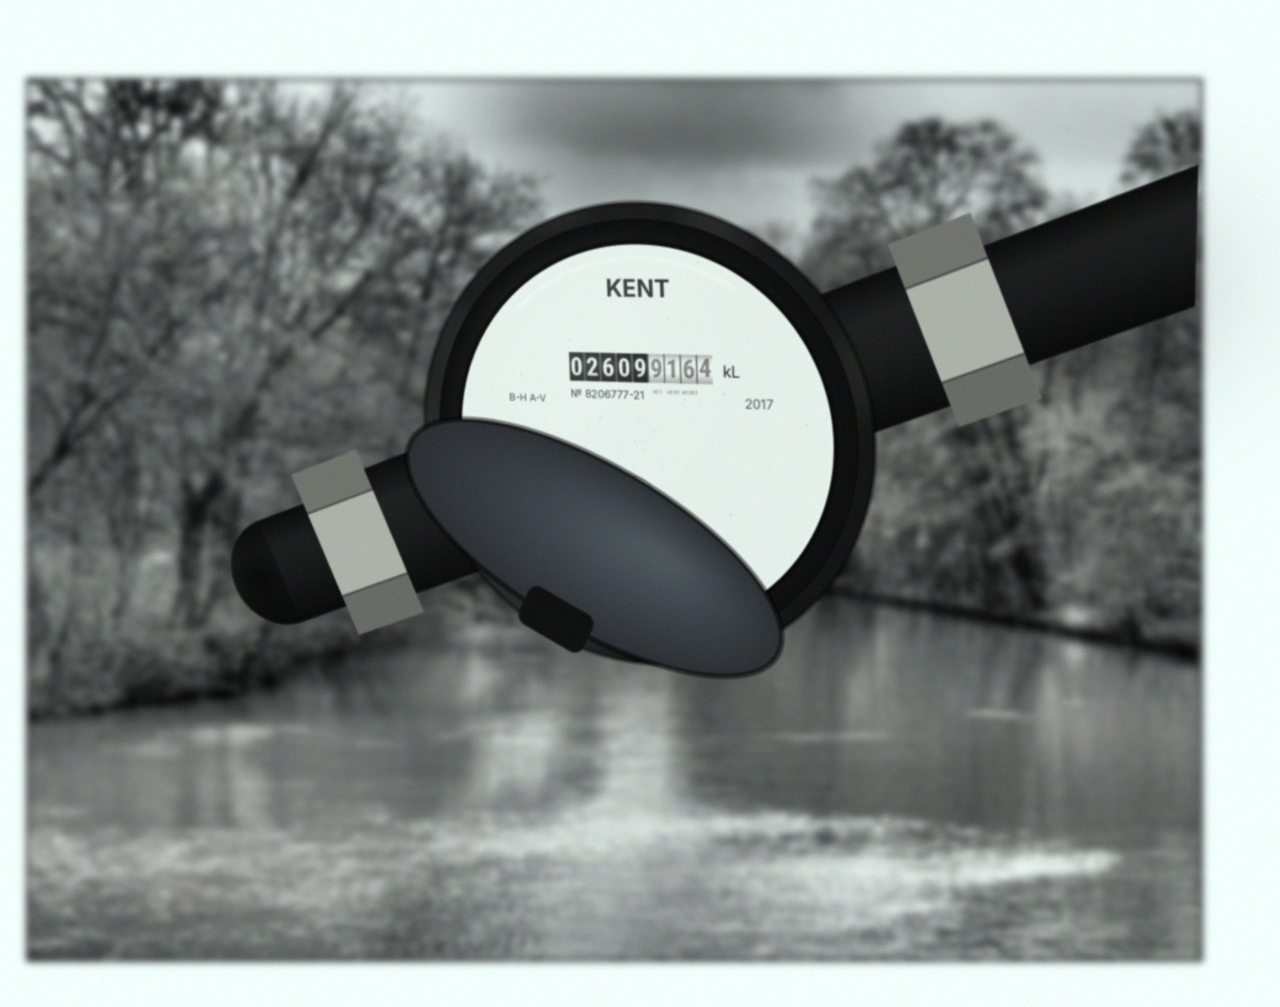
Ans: kL 2609.9164
